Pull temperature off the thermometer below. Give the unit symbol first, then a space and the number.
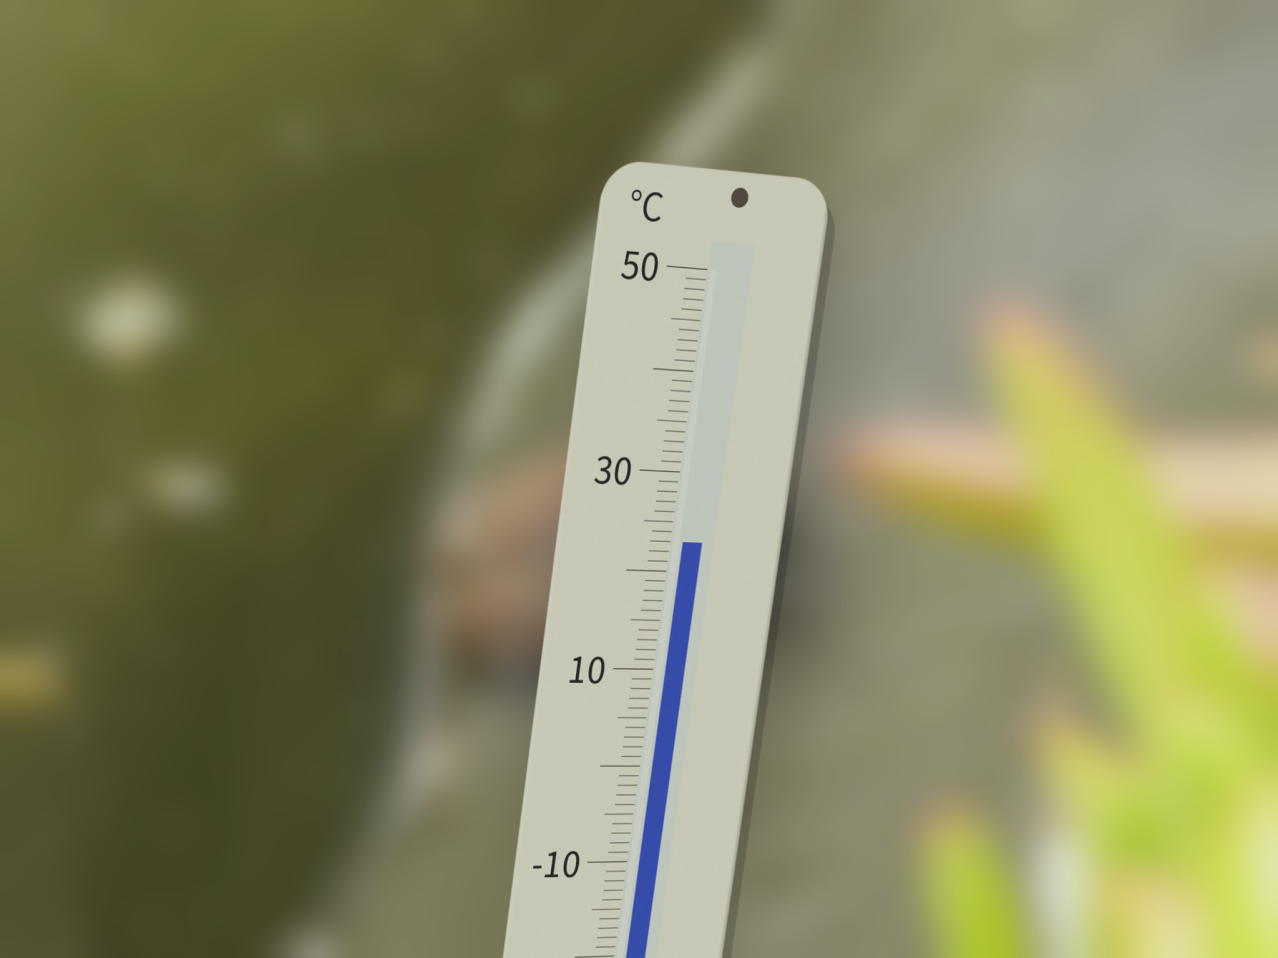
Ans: °C 23
